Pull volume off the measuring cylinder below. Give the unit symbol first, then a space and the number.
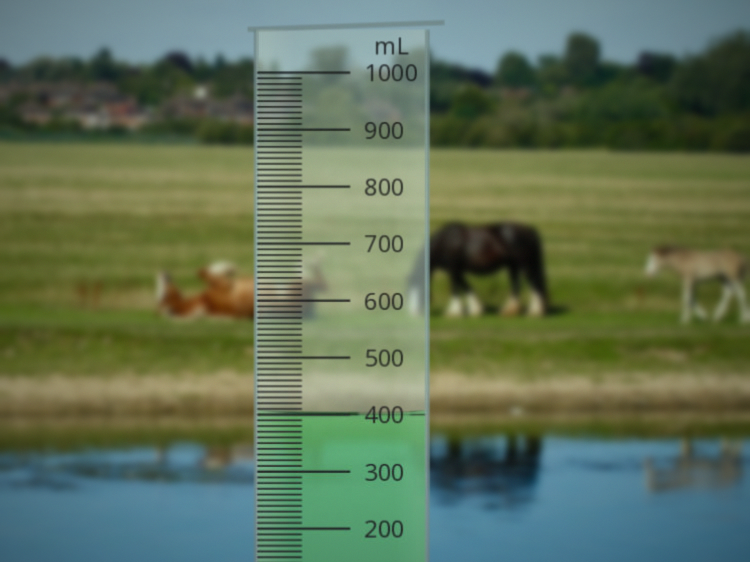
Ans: mL 400
